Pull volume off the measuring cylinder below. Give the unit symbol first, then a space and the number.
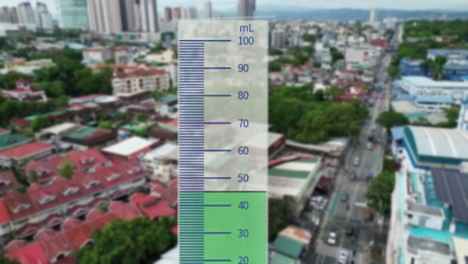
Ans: mL 45
